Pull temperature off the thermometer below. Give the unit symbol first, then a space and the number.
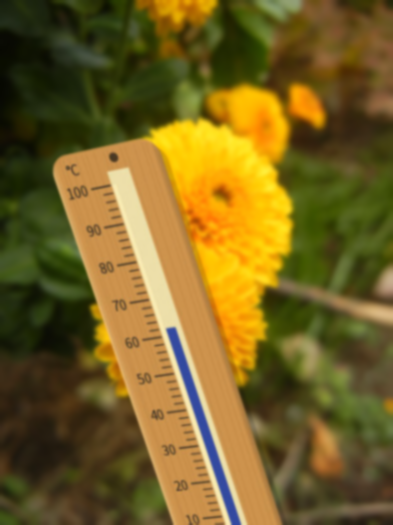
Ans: °C 62
